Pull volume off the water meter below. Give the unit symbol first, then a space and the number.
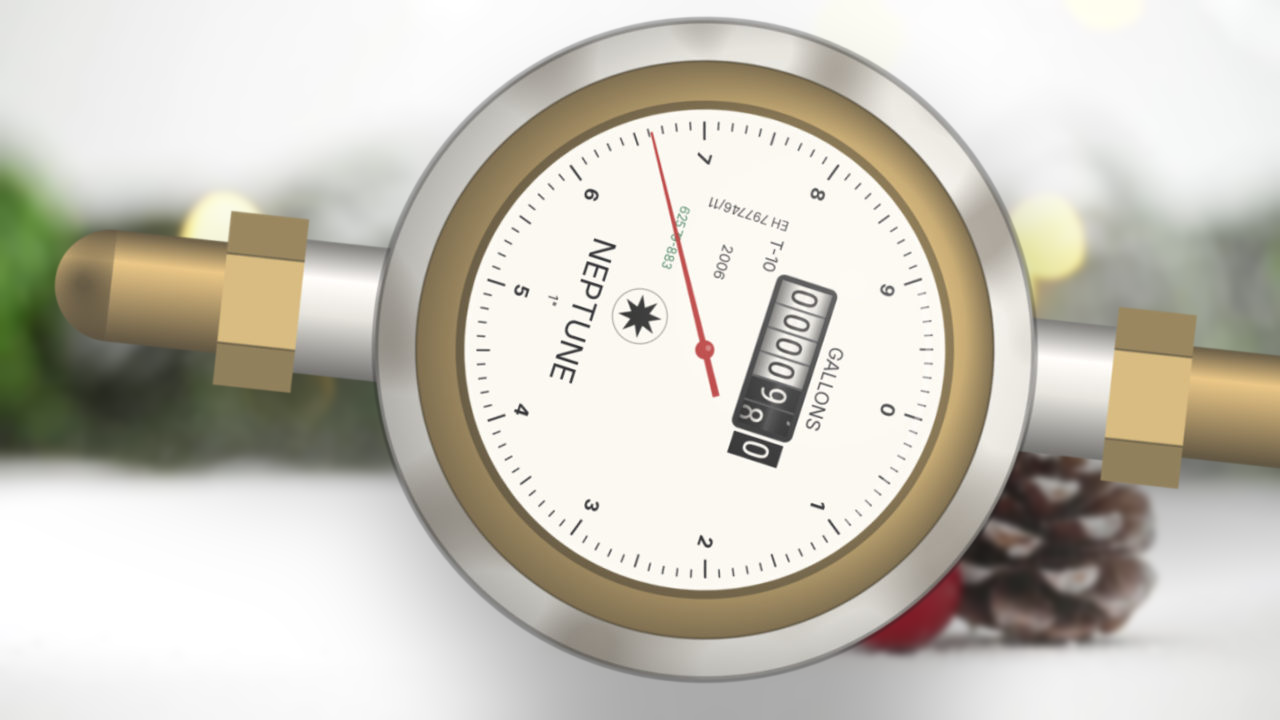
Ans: gal 976.6
